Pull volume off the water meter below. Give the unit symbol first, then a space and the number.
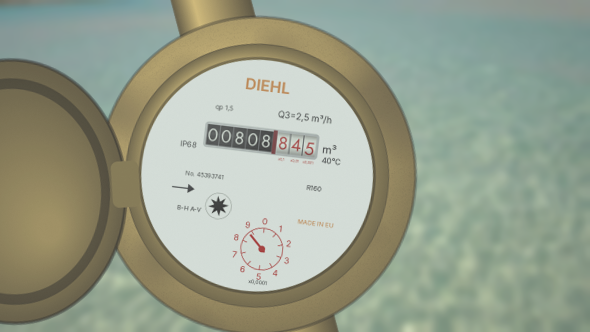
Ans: m³ 808.8448
